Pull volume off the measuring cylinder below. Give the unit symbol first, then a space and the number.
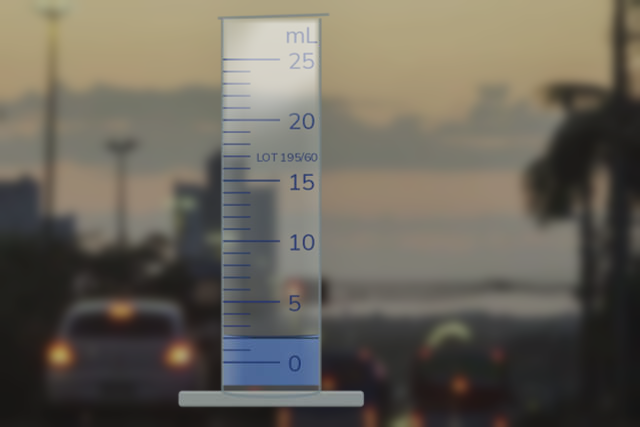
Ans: mL 2
